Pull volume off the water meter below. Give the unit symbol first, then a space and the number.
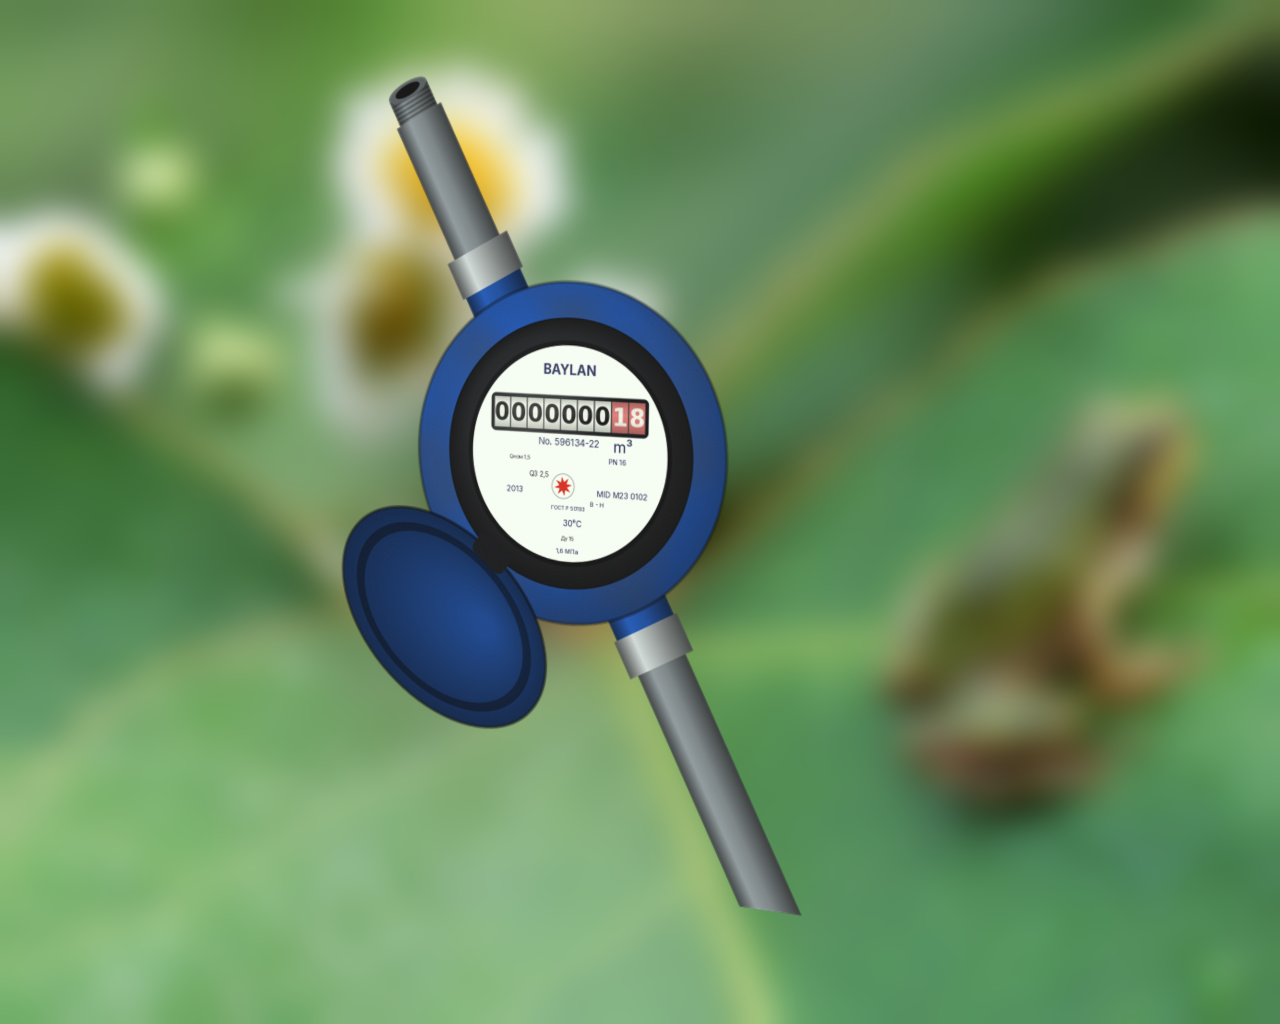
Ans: m³ 0.18
